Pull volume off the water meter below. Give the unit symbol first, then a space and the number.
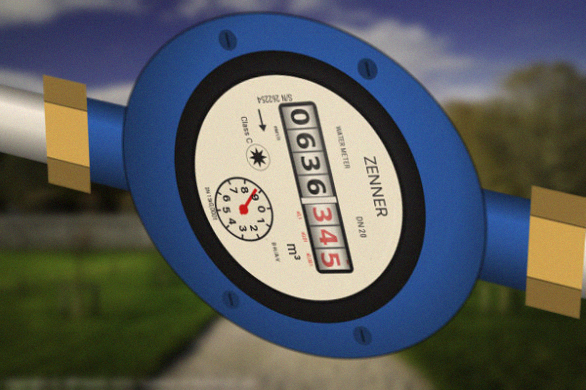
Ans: m³ 636.3448
